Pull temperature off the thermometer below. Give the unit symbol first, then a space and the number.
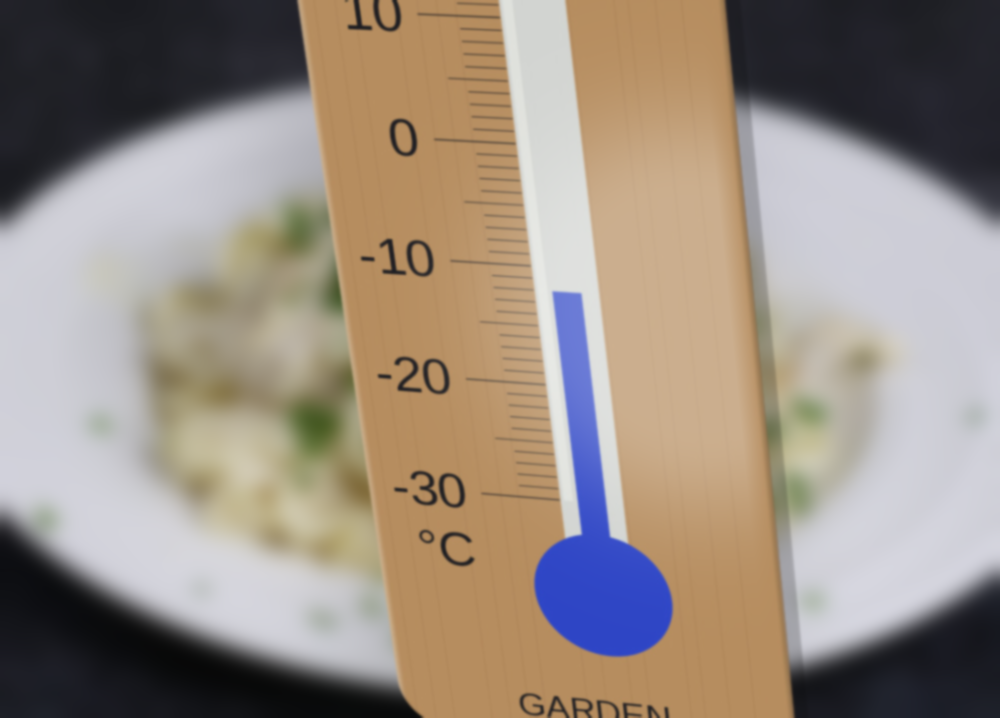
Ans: °C -12
